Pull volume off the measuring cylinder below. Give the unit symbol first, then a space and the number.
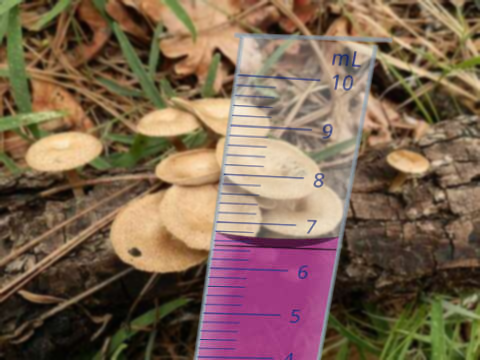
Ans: mL 6.5
